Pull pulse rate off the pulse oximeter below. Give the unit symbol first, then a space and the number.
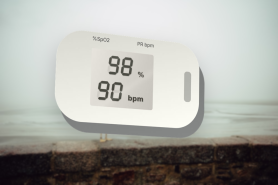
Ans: bpm 90
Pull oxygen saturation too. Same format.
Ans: % 98
